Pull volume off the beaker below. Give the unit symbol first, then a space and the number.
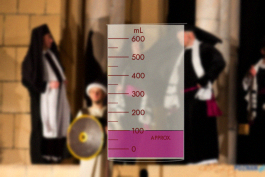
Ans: mL 100
